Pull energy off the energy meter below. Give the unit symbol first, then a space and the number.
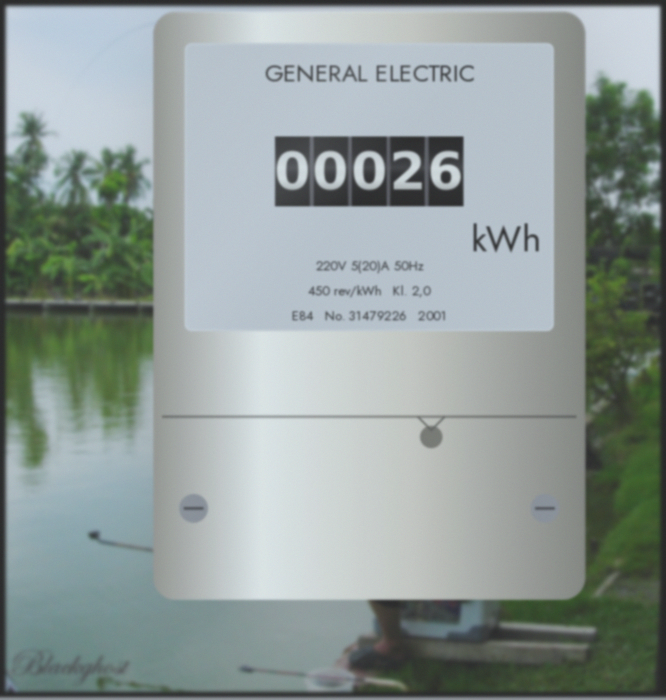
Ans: kWh 26
